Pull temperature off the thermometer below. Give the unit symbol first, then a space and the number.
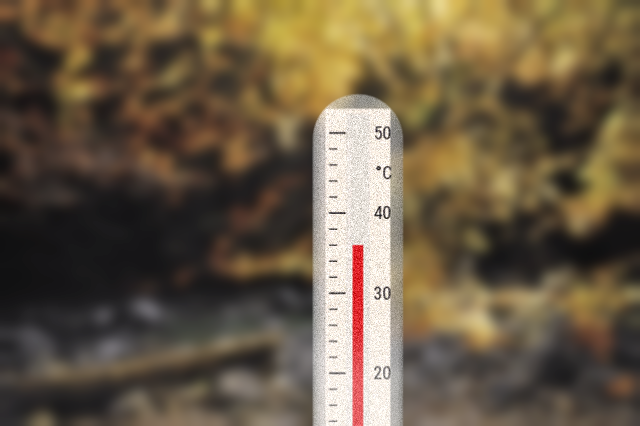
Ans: °C 36
